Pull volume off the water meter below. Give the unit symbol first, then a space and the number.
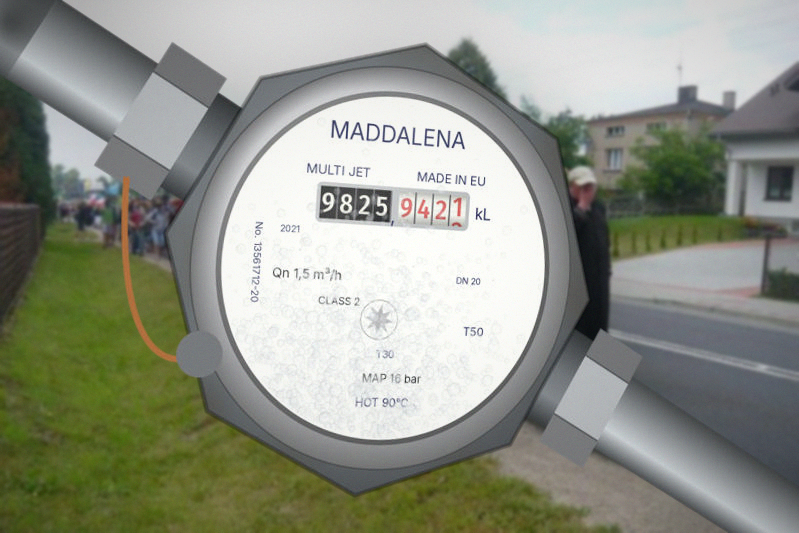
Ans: kL 9825.9421
